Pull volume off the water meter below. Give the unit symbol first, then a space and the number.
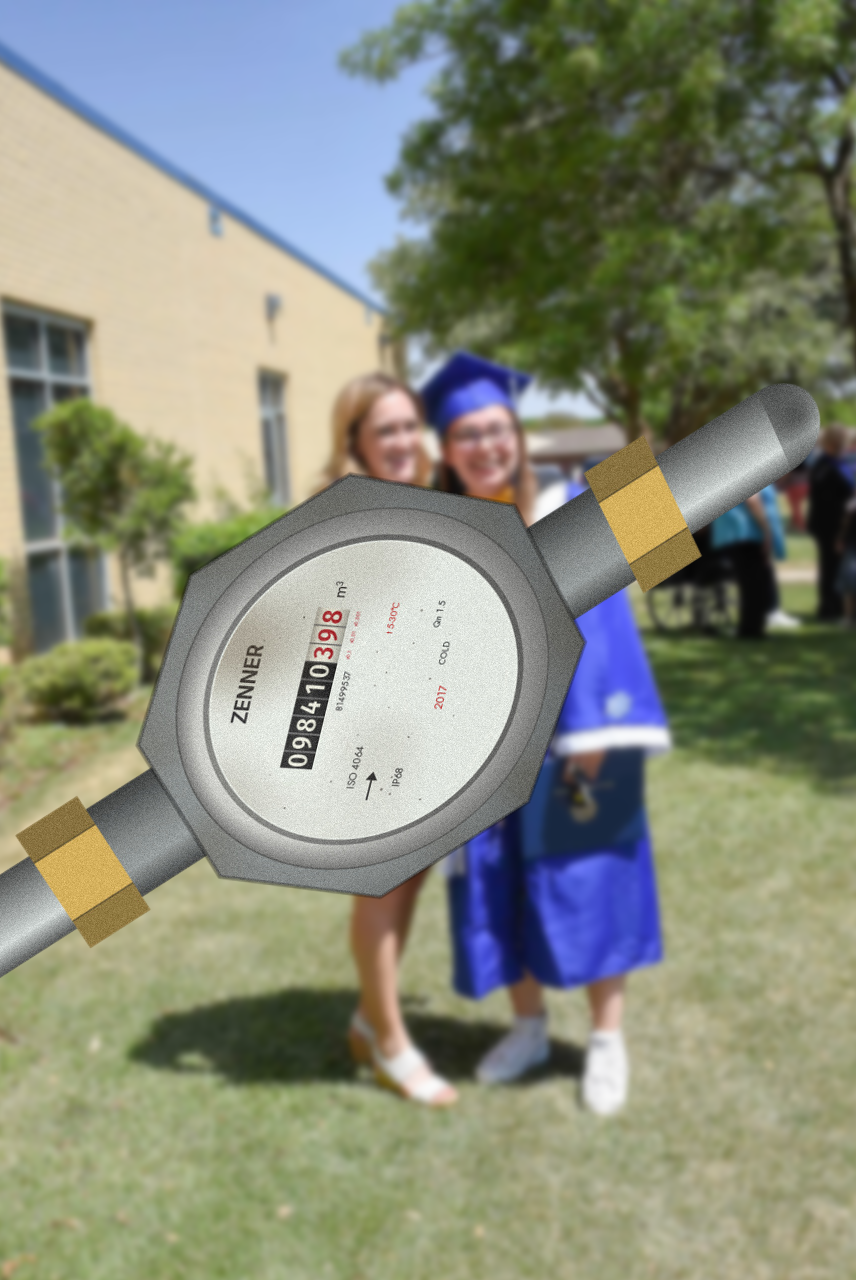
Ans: m³ 98410.398
